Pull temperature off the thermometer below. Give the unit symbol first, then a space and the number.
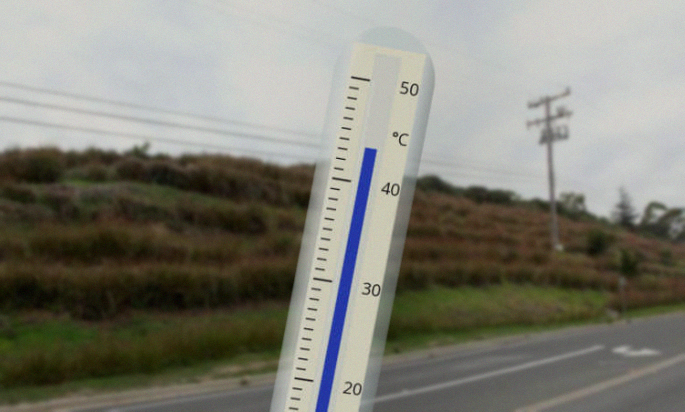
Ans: °C 43.5
